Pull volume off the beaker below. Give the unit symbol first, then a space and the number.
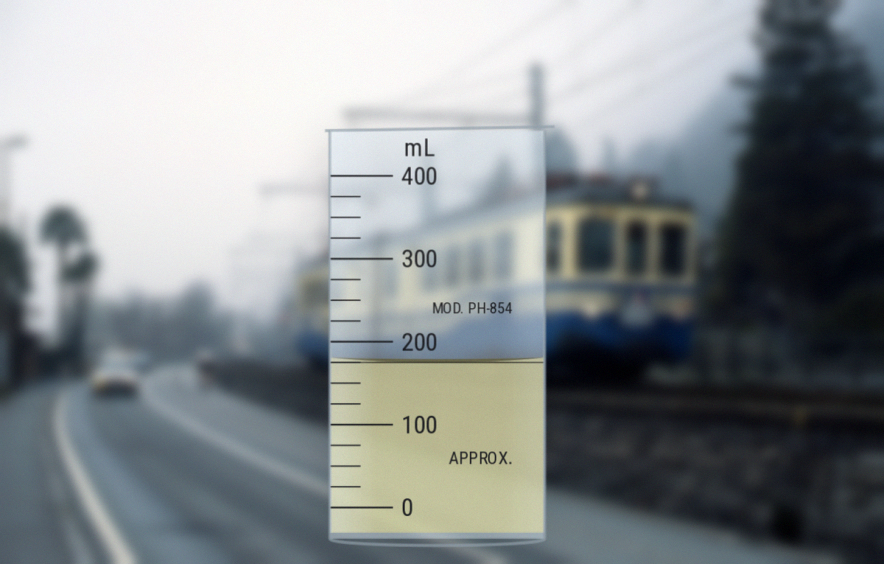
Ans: mL 175
